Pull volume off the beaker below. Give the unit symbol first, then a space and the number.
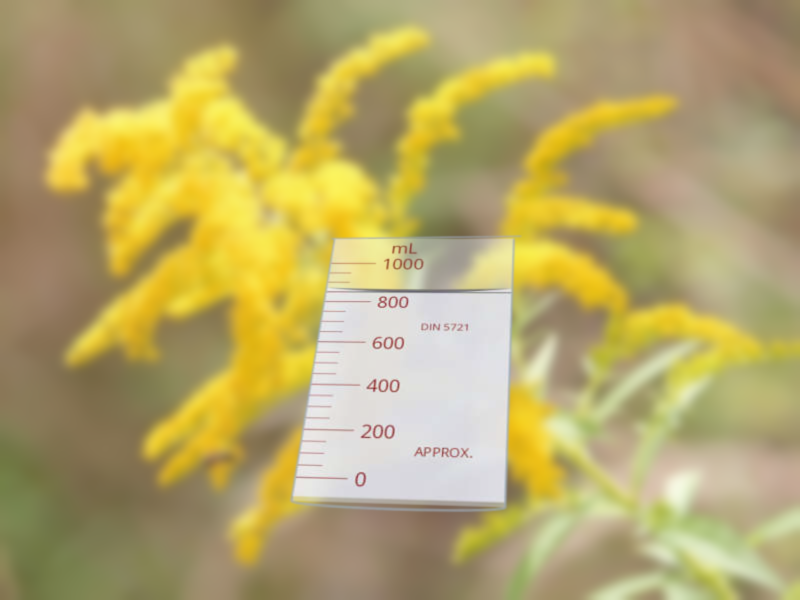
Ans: mL 850
